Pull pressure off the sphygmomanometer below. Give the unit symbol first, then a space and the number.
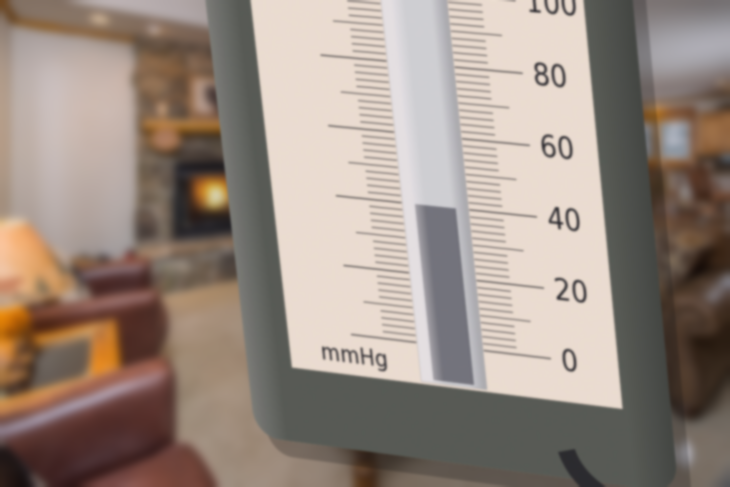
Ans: mmHg 40
